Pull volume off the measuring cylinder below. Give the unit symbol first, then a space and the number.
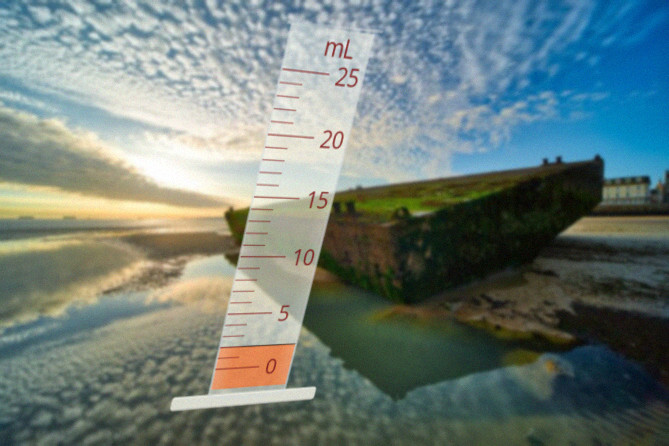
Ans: mL 2
